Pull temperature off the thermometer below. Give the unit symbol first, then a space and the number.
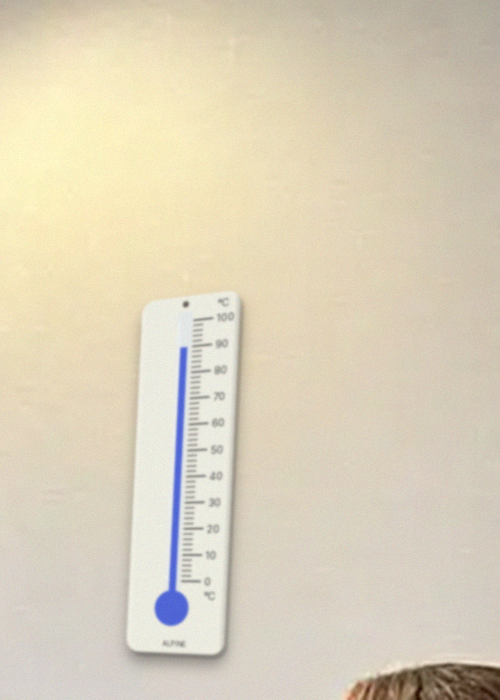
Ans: °C 90
